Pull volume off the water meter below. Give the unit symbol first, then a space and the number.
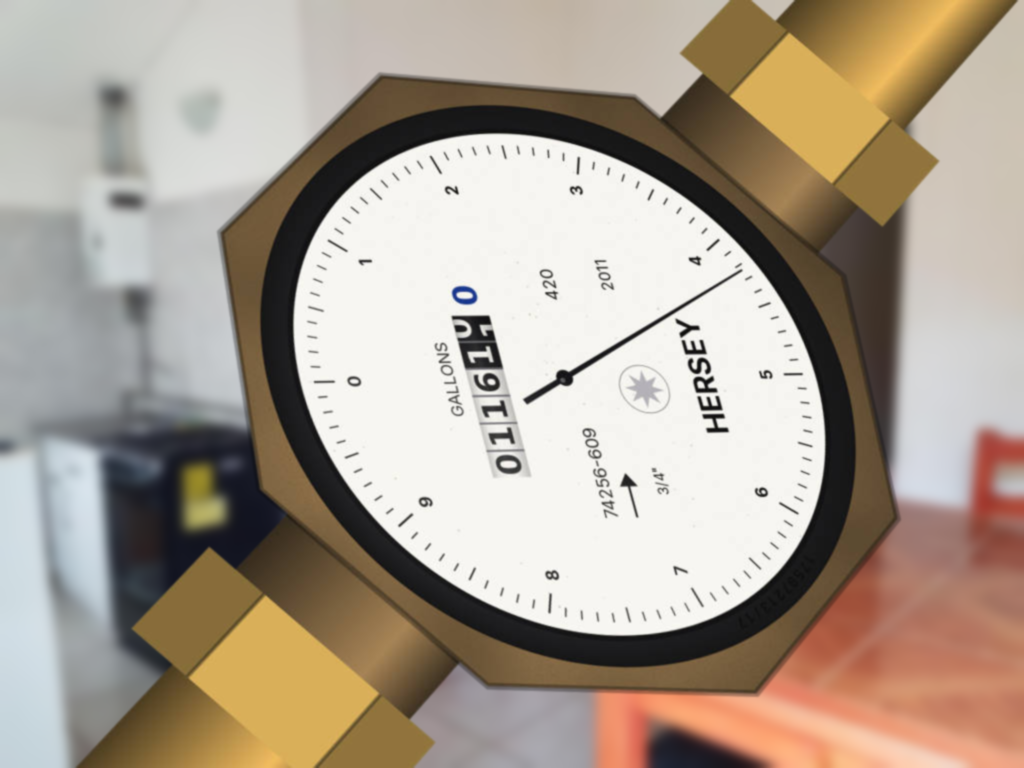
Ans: gal 116104.2
